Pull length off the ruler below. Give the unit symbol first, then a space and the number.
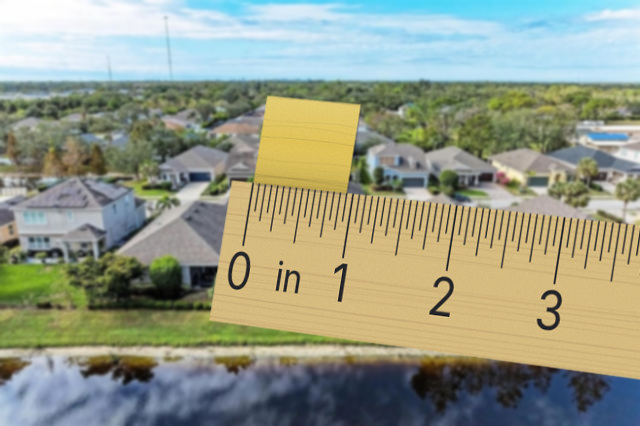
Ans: in 0.9375
